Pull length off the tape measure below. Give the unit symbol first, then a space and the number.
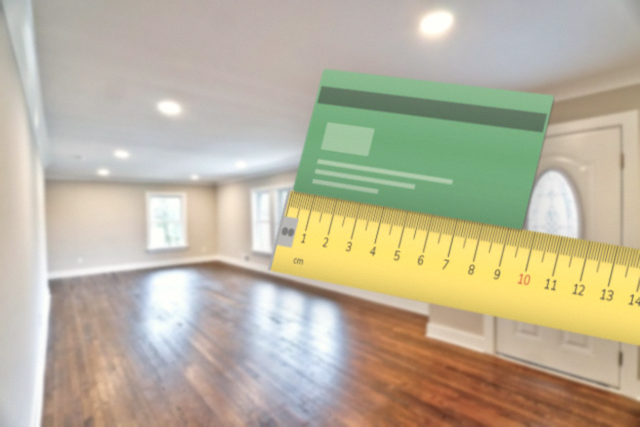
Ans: cm 9.5
